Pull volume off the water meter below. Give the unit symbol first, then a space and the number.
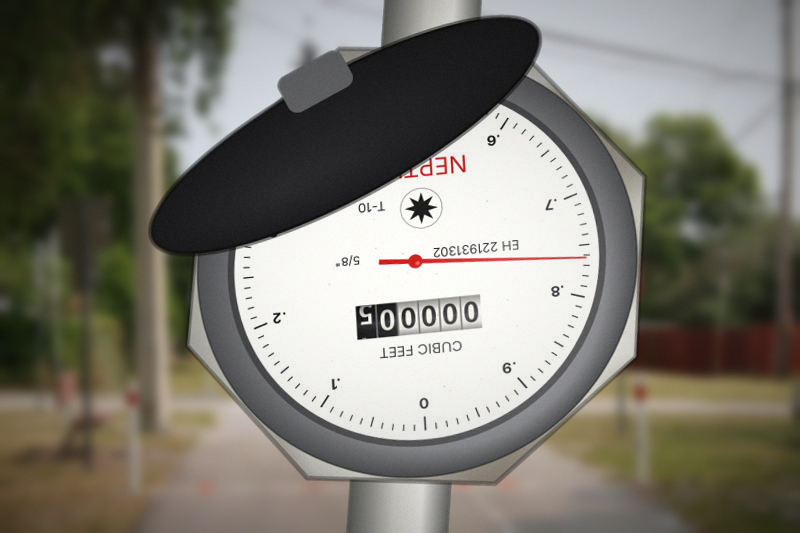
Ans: ft³ 4.76
